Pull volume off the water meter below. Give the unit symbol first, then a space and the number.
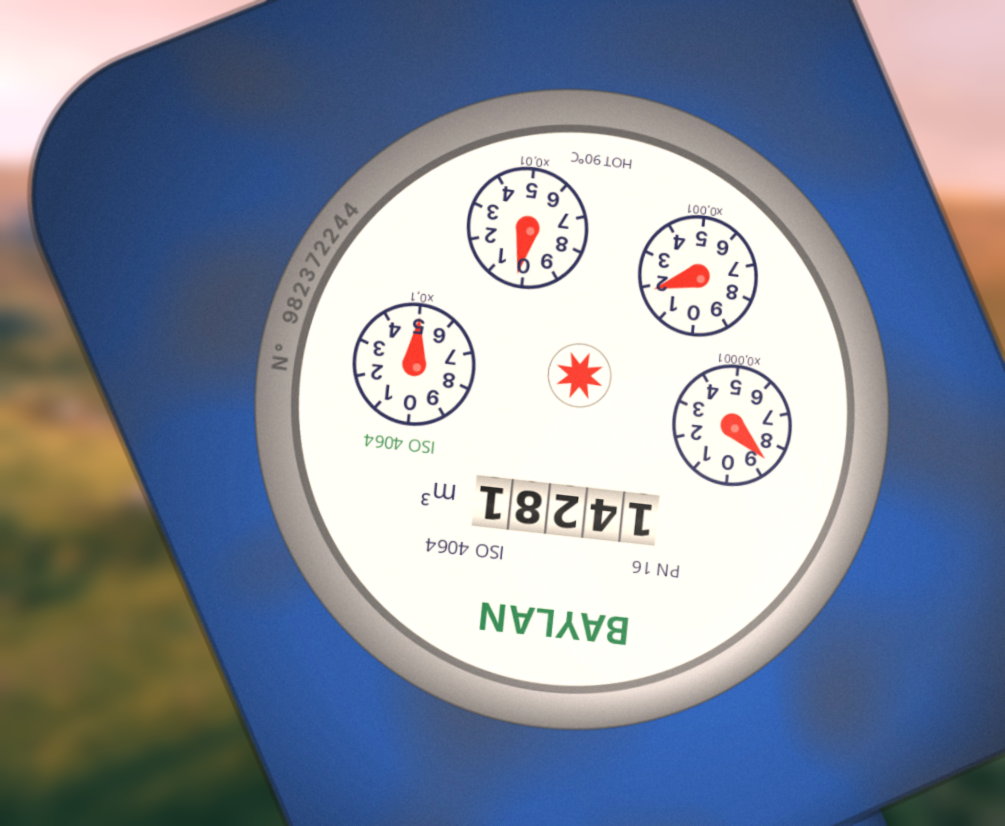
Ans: m³ 14281.5018
